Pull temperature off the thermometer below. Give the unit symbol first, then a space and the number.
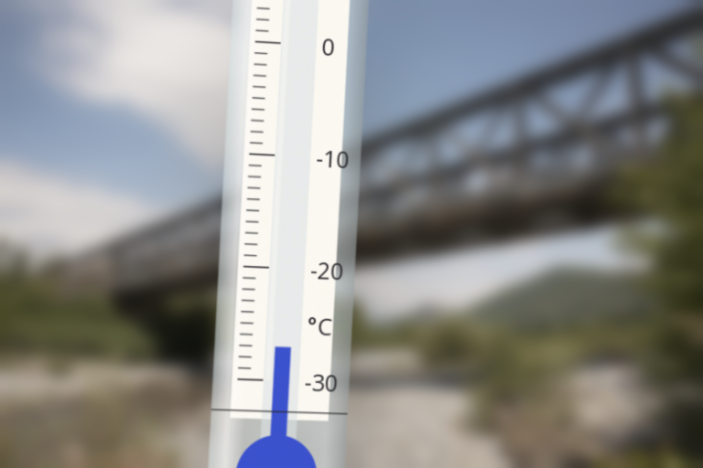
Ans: °C -27
